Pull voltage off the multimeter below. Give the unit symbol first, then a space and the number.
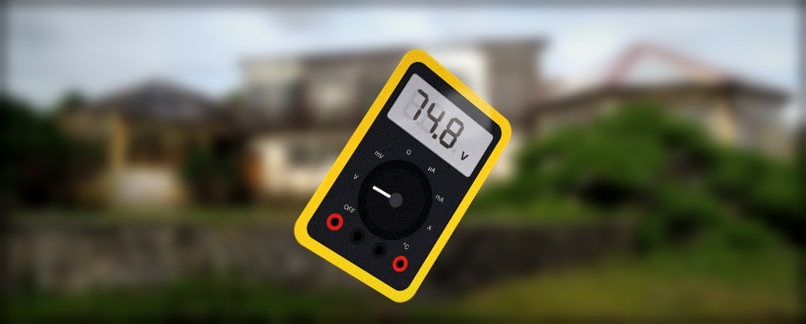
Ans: V 74.8
